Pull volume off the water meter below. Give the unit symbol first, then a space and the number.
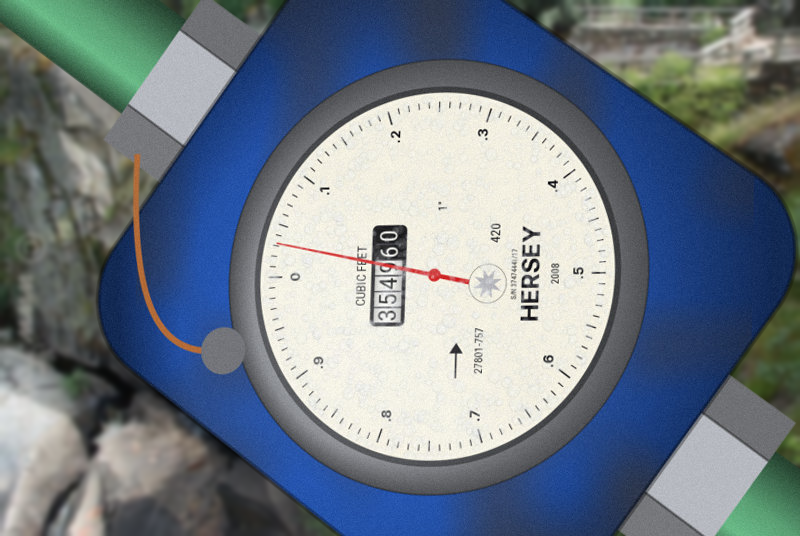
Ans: ft³ 354960.03
